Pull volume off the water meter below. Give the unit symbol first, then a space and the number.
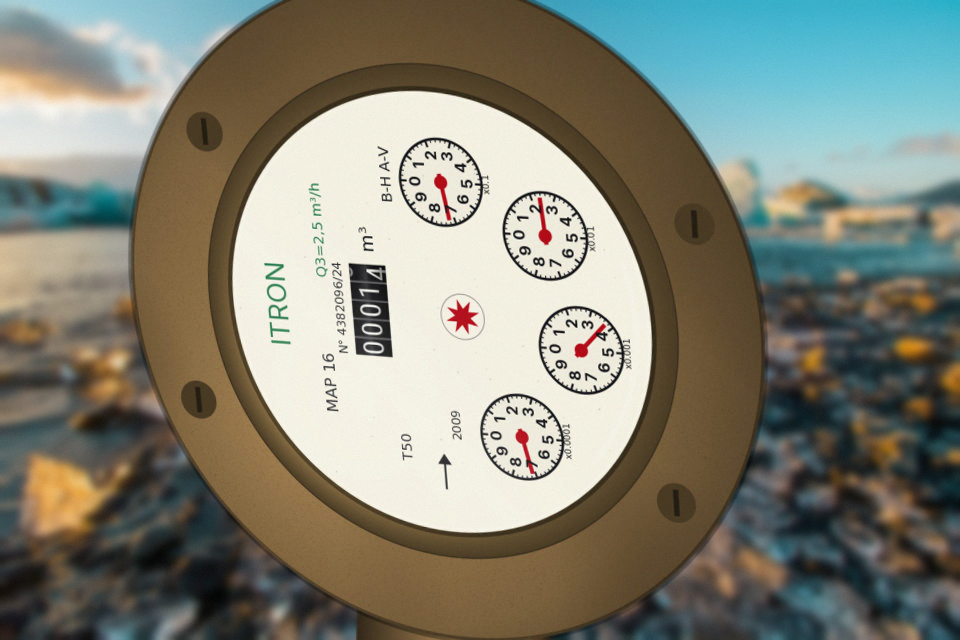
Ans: m³ 13.7237
